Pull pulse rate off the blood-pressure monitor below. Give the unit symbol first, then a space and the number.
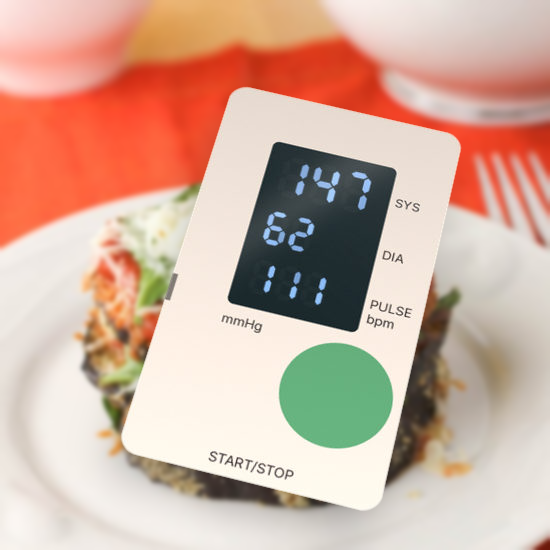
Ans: bpm 111
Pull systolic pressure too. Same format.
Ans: mmHg 147
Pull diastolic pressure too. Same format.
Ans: mmHg 62
